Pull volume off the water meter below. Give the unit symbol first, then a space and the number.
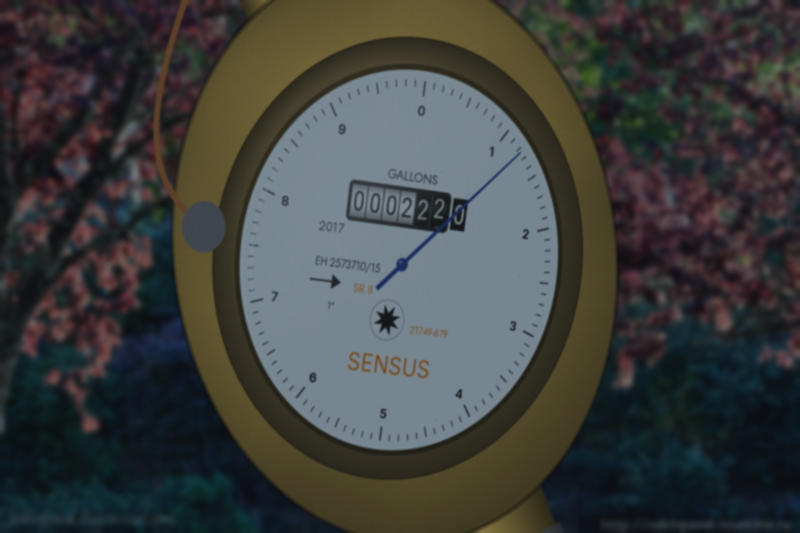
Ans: gal 2221.2
